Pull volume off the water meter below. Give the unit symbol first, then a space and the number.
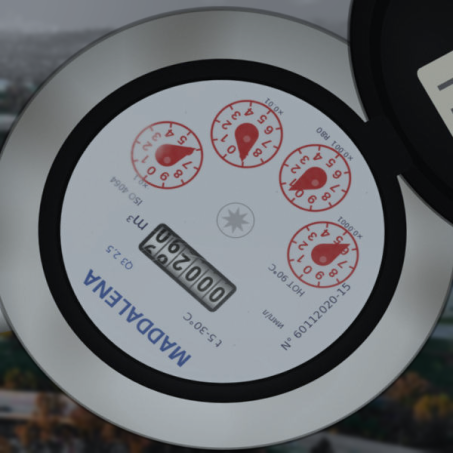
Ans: m³ 289.5905
